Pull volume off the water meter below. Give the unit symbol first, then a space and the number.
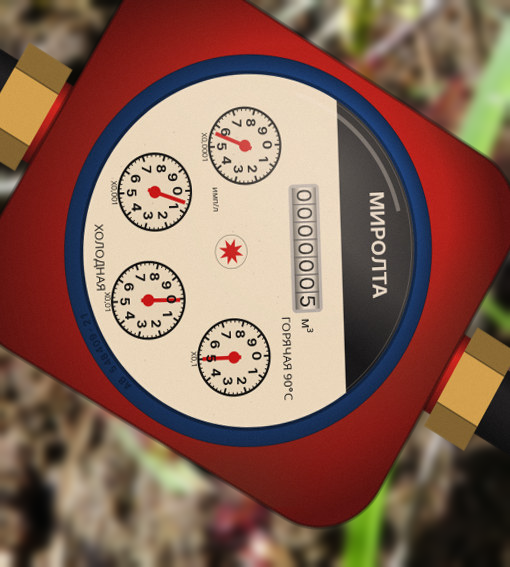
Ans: m³ 5.5005
